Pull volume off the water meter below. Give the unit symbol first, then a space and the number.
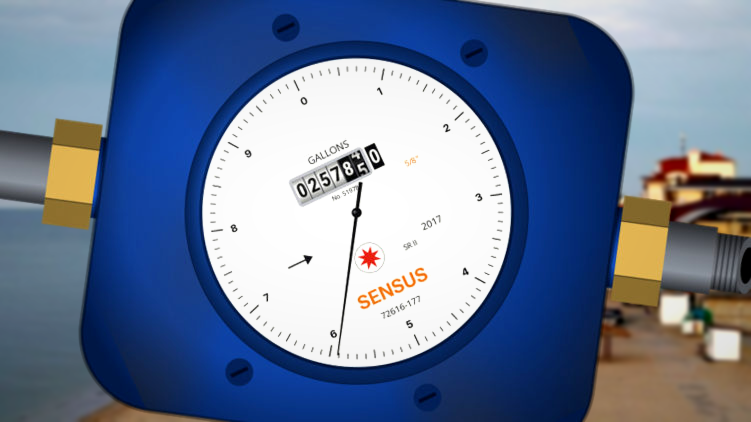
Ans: gal 257845.9
